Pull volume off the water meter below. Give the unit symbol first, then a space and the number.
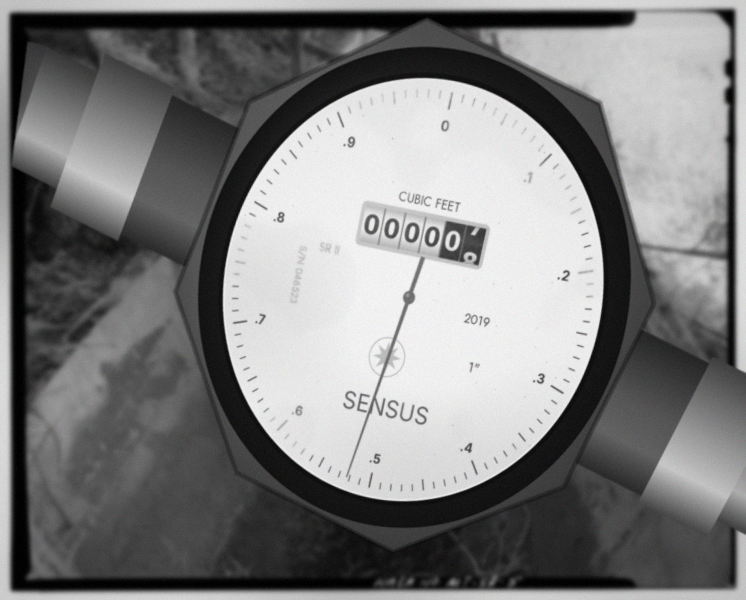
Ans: ft³ 7.52
